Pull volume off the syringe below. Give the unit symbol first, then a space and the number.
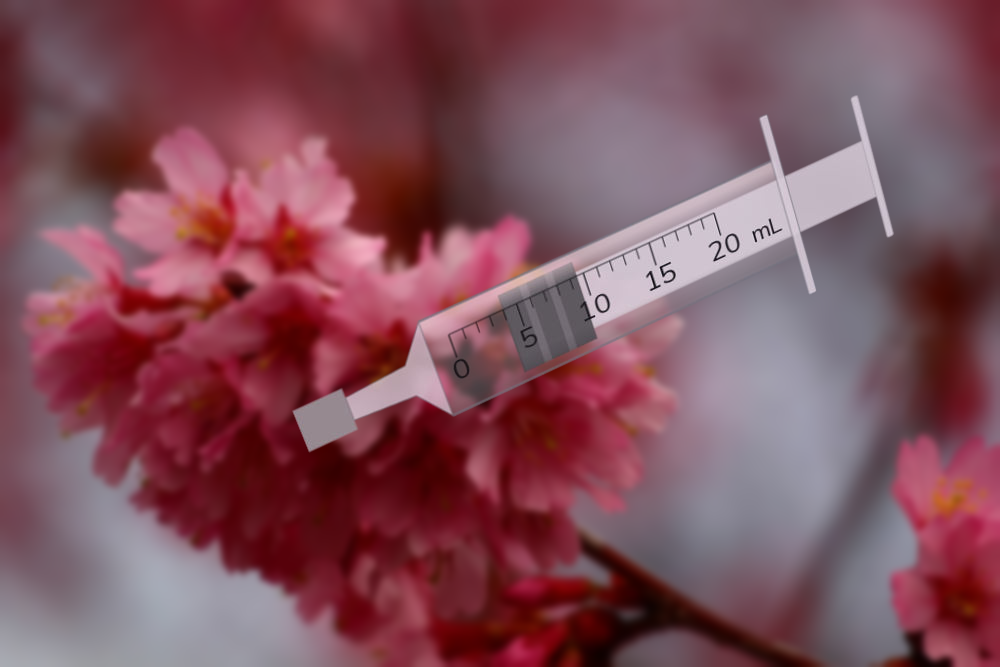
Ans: mL 4
